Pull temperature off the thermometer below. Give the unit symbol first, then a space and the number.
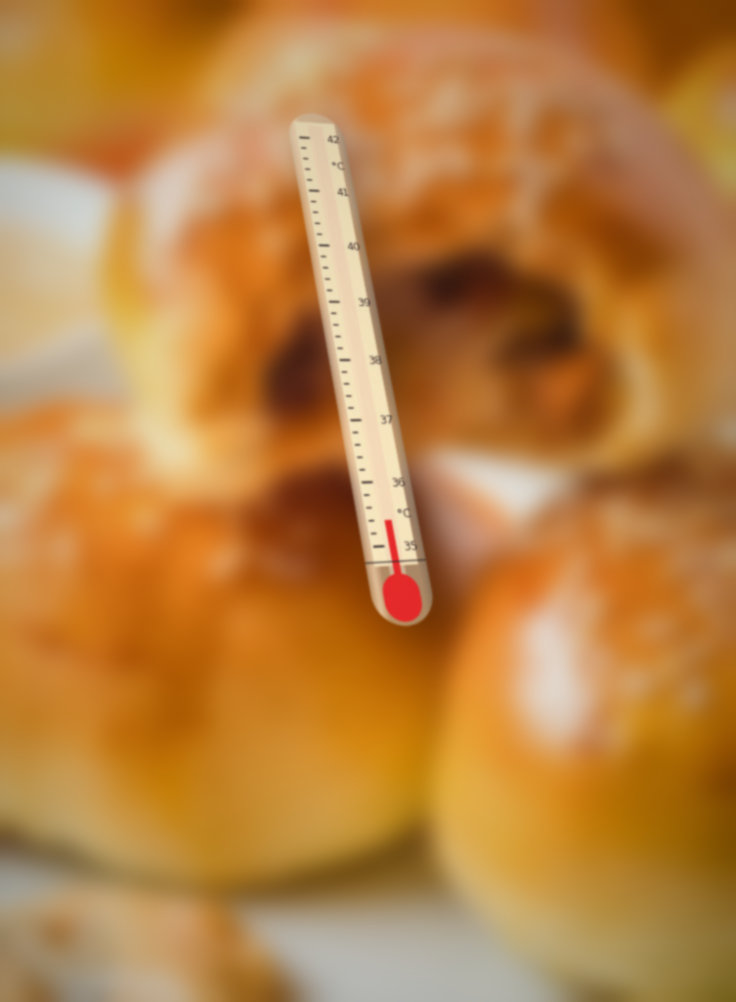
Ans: °C 35.4
